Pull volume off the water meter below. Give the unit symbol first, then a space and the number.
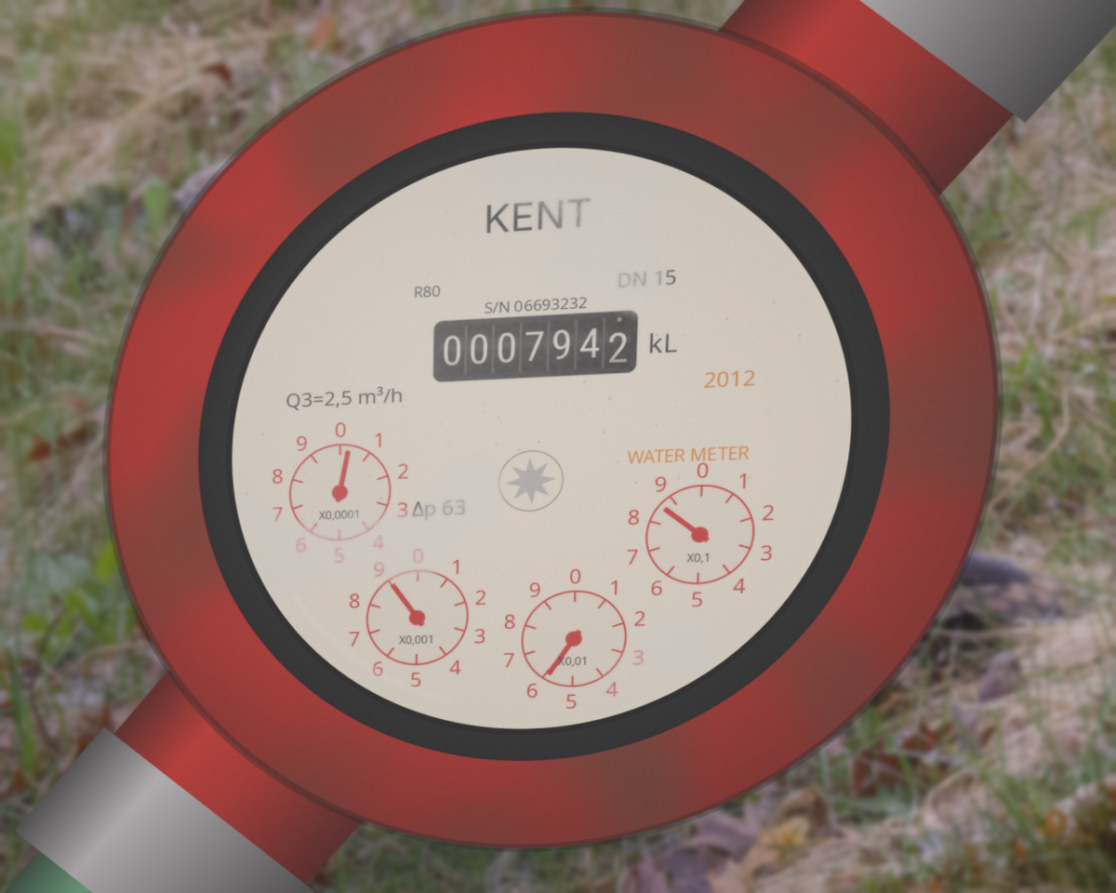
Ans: kL 7941.8590
